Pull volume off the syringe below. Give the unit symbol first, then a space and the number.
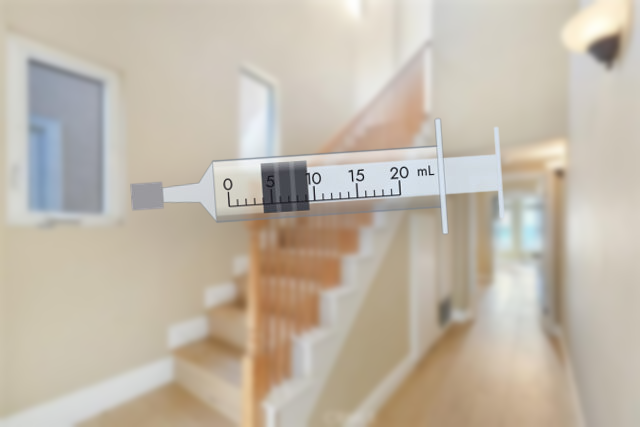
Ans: mL 4
